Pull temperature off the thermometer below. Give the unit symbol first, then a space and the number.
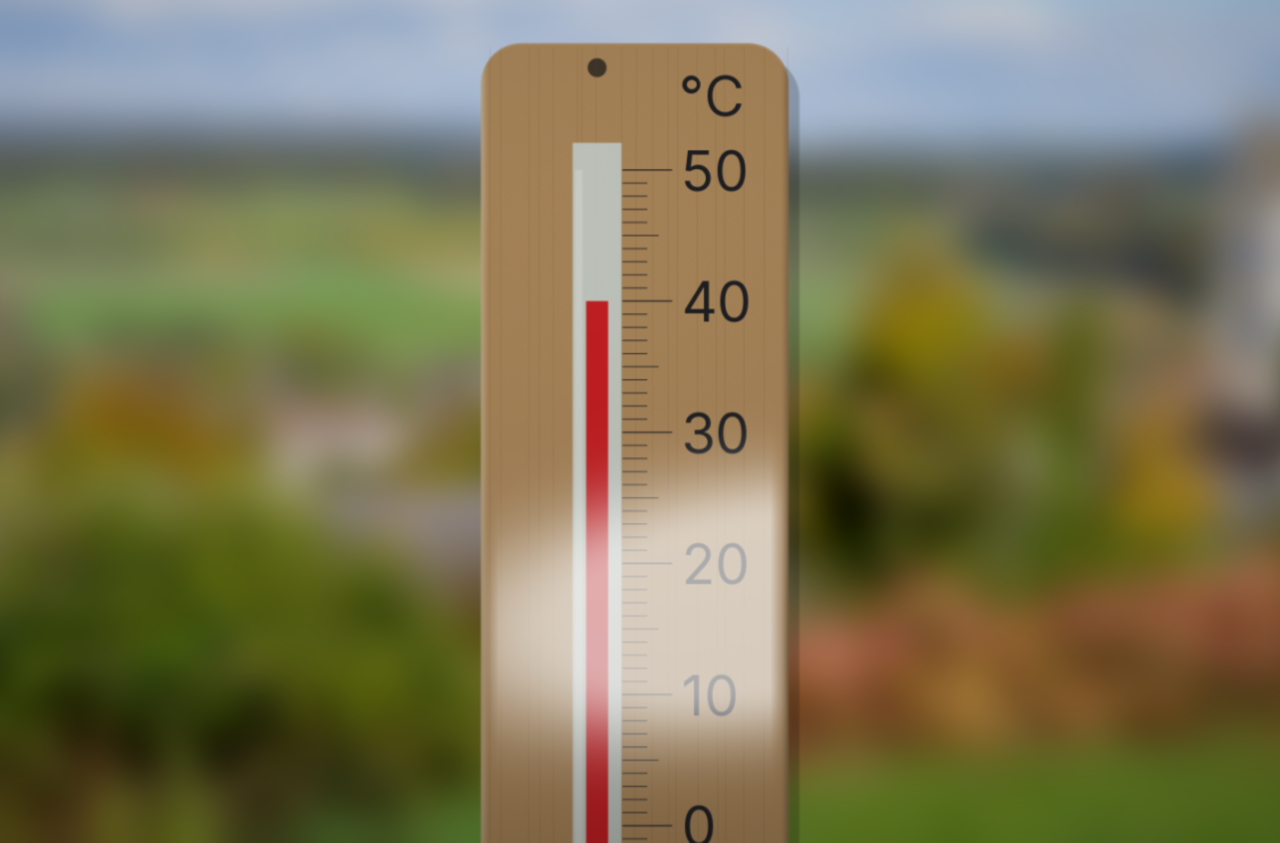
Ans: °C 40
